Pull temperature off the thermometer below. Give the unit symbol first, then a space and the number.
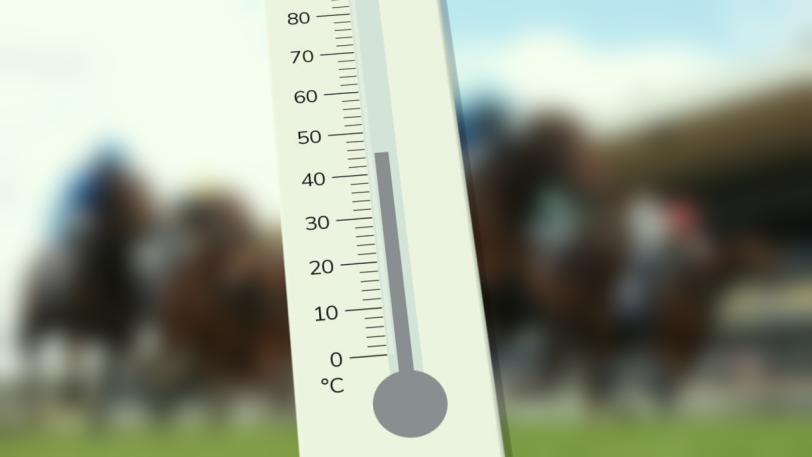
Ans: °C 45
